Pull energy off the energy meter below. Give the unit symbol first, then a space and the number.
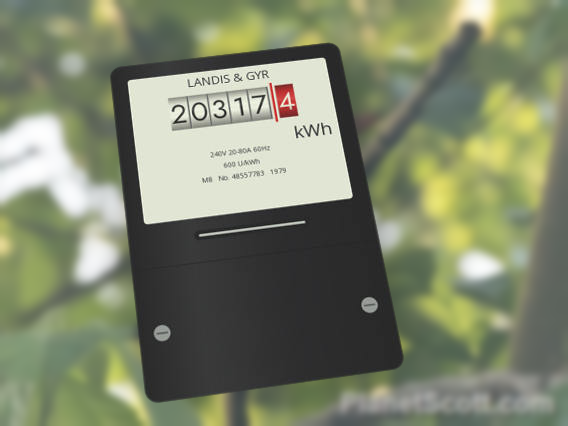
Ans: kWh 20317.4
